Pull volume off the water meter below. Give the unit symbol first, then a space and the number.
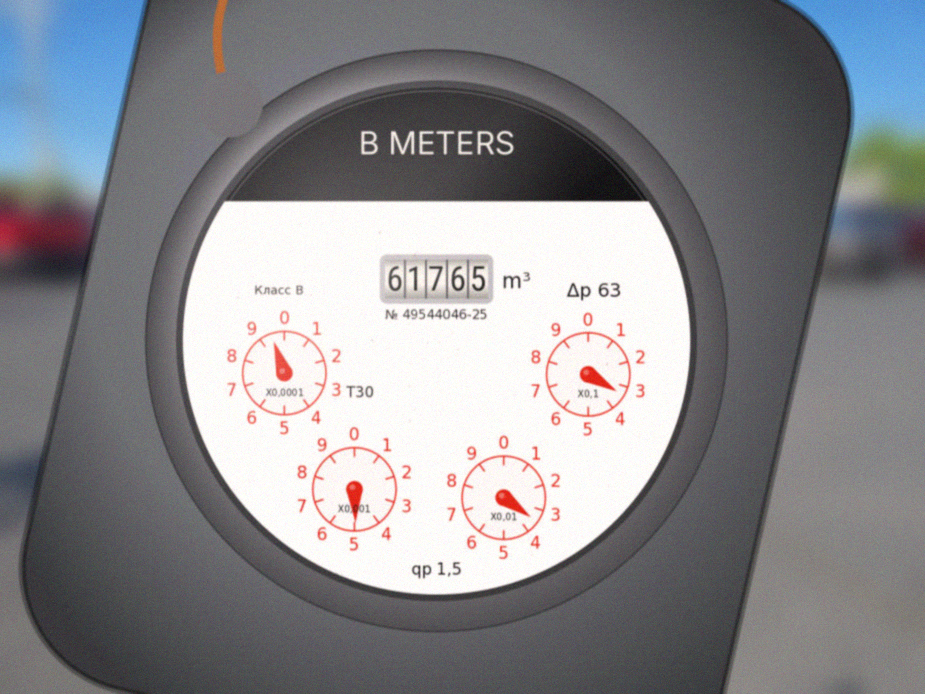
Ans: m³ 61765.3349
